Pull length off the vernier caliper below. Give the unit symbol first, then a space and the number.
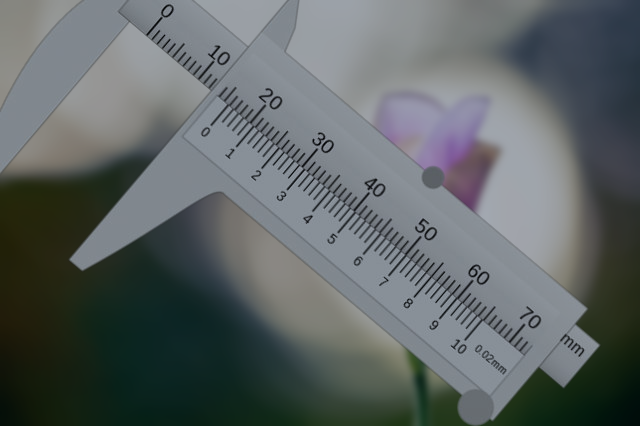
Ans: mm 15.8
